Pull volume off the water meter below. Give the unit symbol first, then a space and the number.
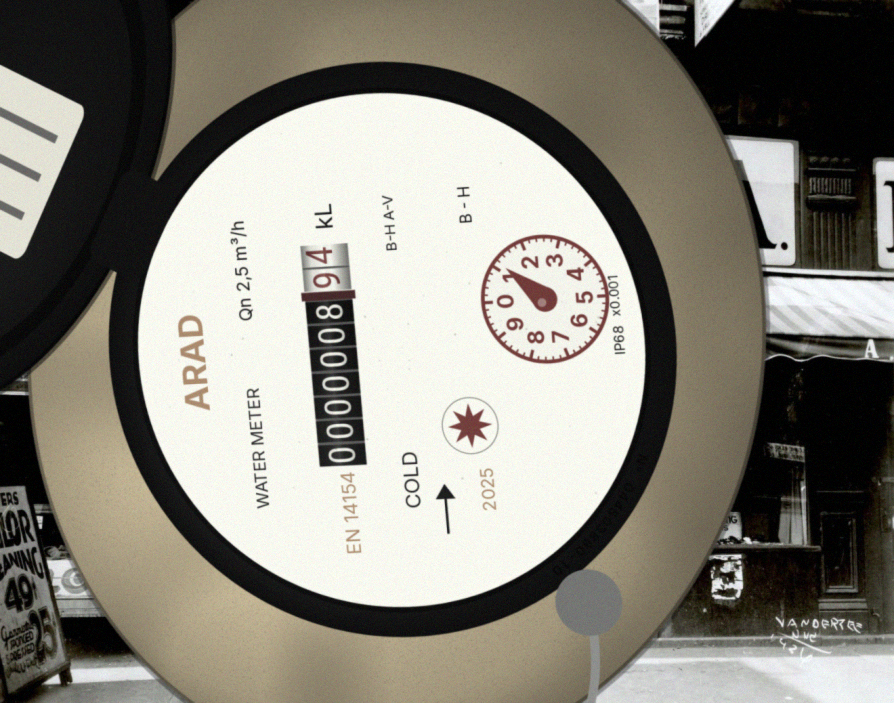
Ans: kL 8.941
